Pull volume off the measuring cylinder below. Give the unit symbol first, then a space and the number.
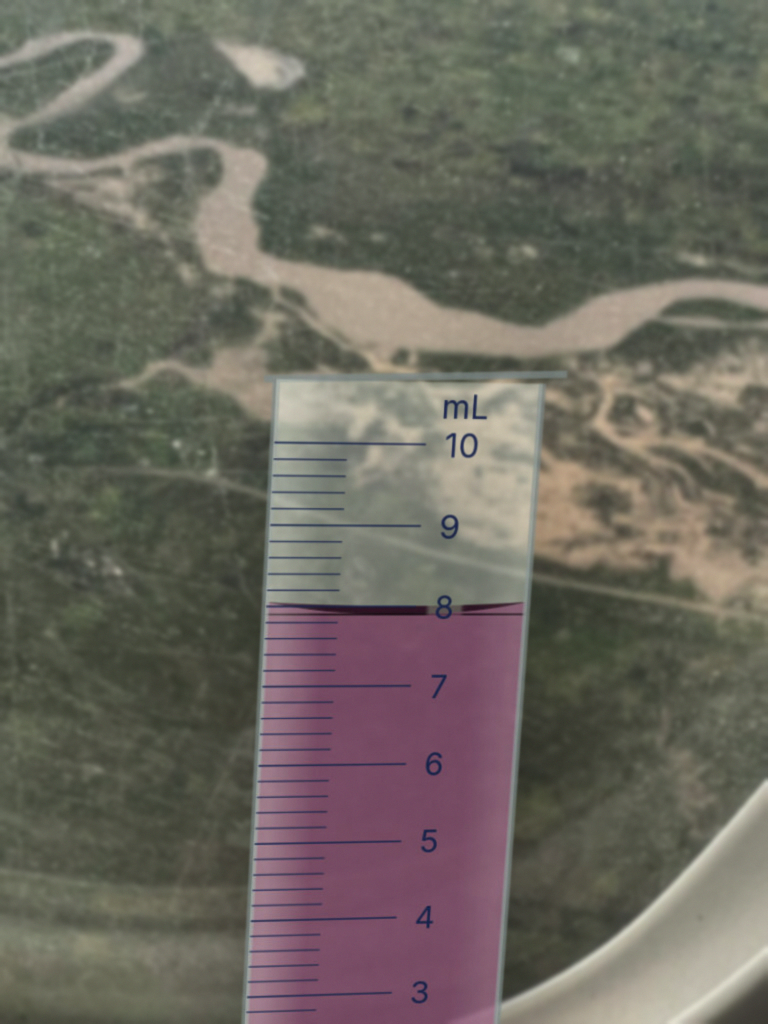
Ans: mL 7.9
